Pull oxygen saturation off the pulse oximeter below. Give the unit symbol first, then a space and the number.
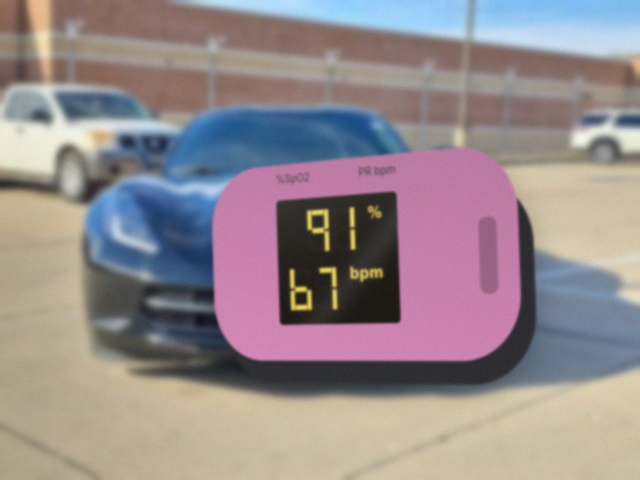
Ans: % 91
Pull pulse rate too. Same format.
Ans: bpm 67
